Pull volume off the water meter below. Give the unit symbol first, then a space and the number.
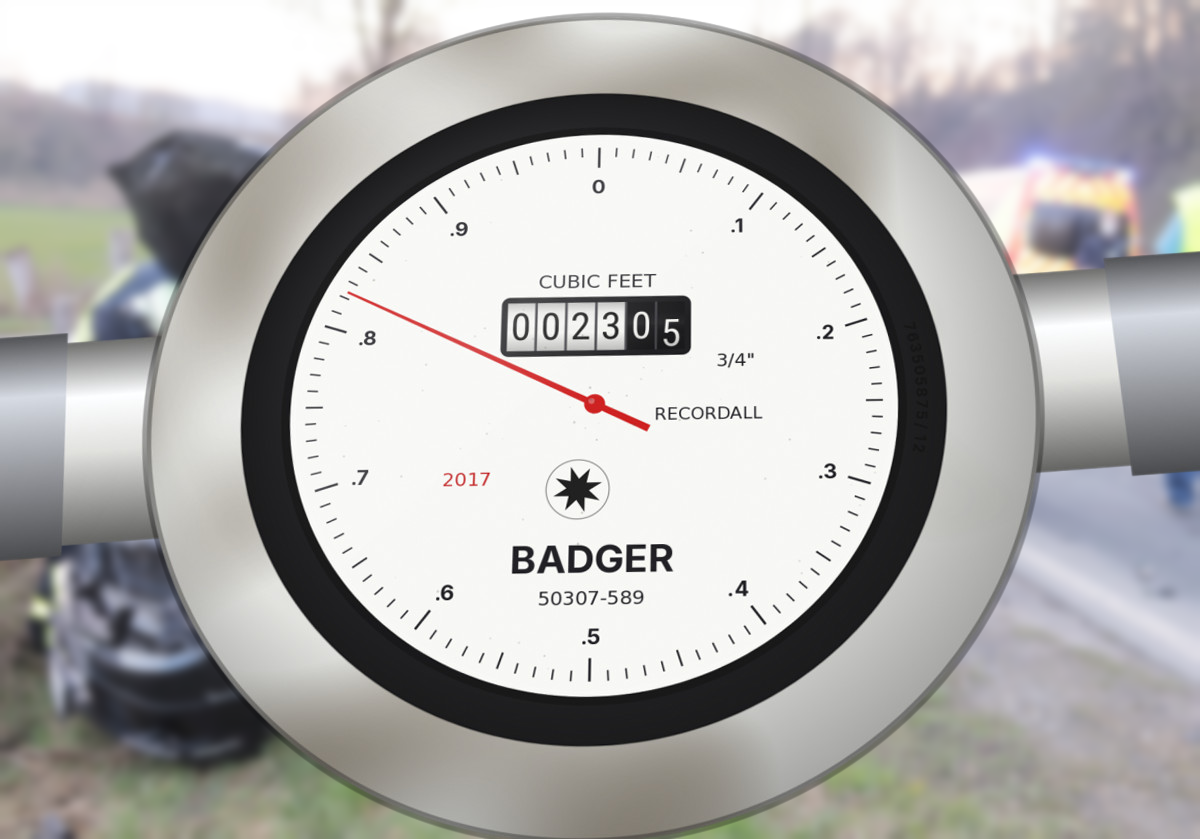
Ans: ft³ 2304.82
